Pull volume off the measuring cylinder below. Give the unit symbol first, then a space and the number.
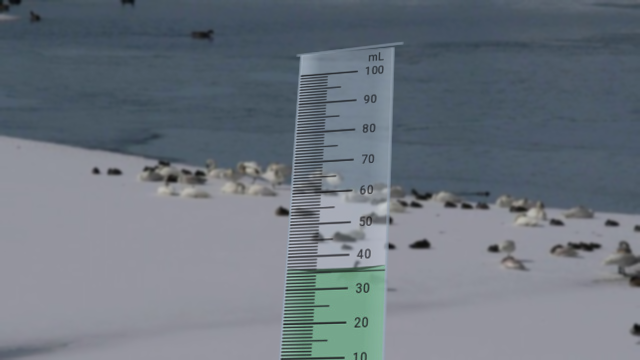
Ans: mL 35
